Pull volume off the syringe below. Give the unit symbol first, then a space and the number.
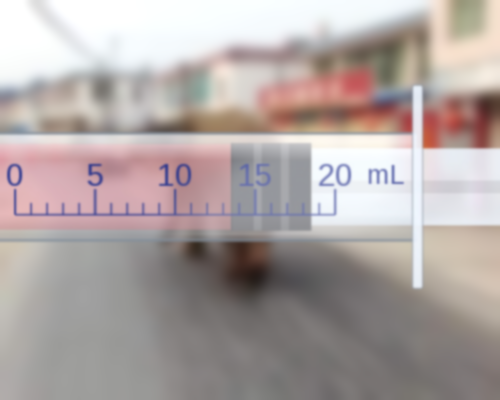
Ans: mL 13.5
